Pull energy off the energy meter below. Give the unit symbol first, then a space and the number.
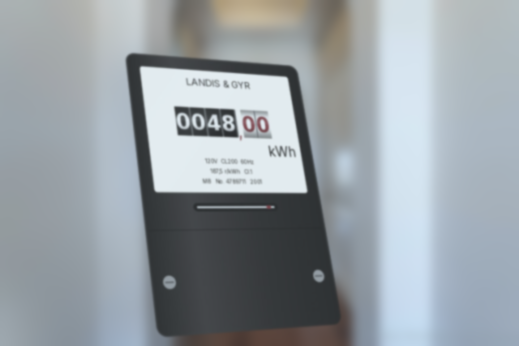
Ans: kWh 48.00
